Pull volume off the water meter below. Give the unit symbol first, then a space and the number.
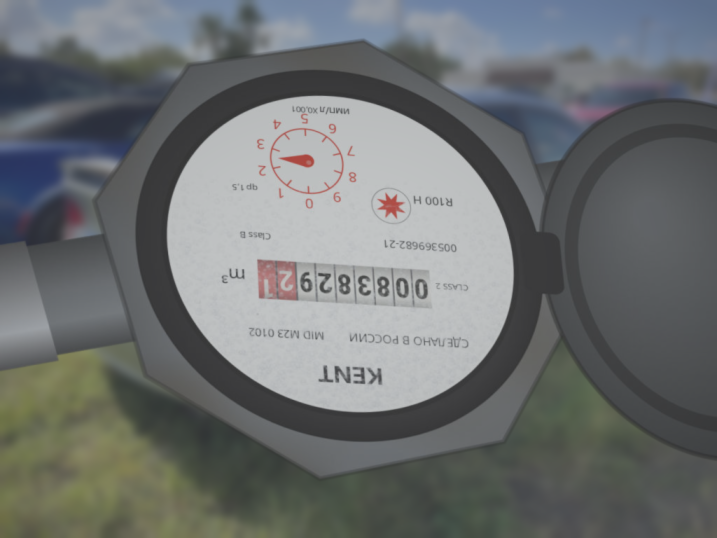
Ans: m³ 83829.212
